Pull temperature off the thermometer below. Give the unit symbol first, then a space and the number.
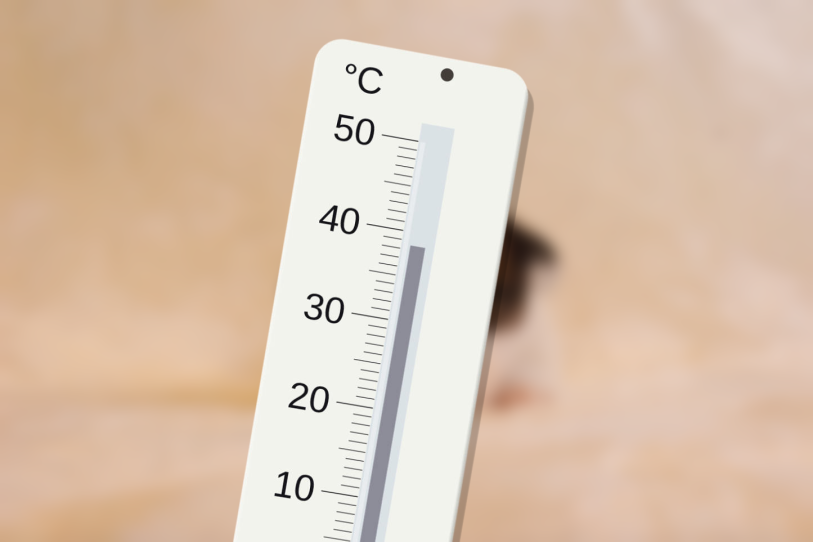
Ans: °C 38.5
